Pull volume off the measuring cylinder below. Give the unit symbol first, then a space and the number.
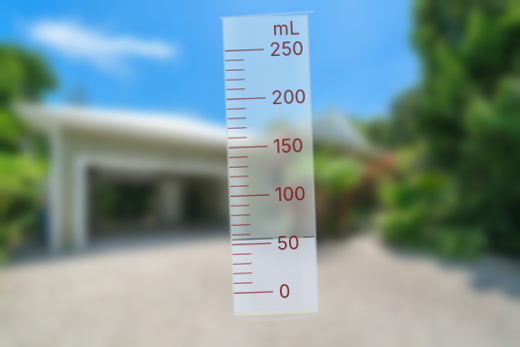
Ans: mL 55
